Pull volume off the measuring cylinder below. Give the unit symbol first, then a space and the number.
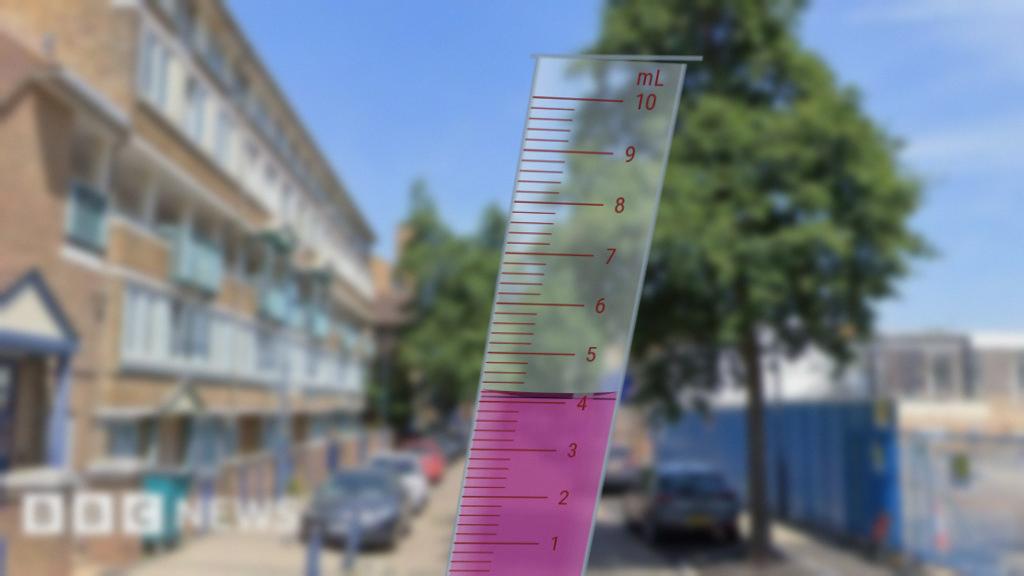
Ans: mL 4.1
